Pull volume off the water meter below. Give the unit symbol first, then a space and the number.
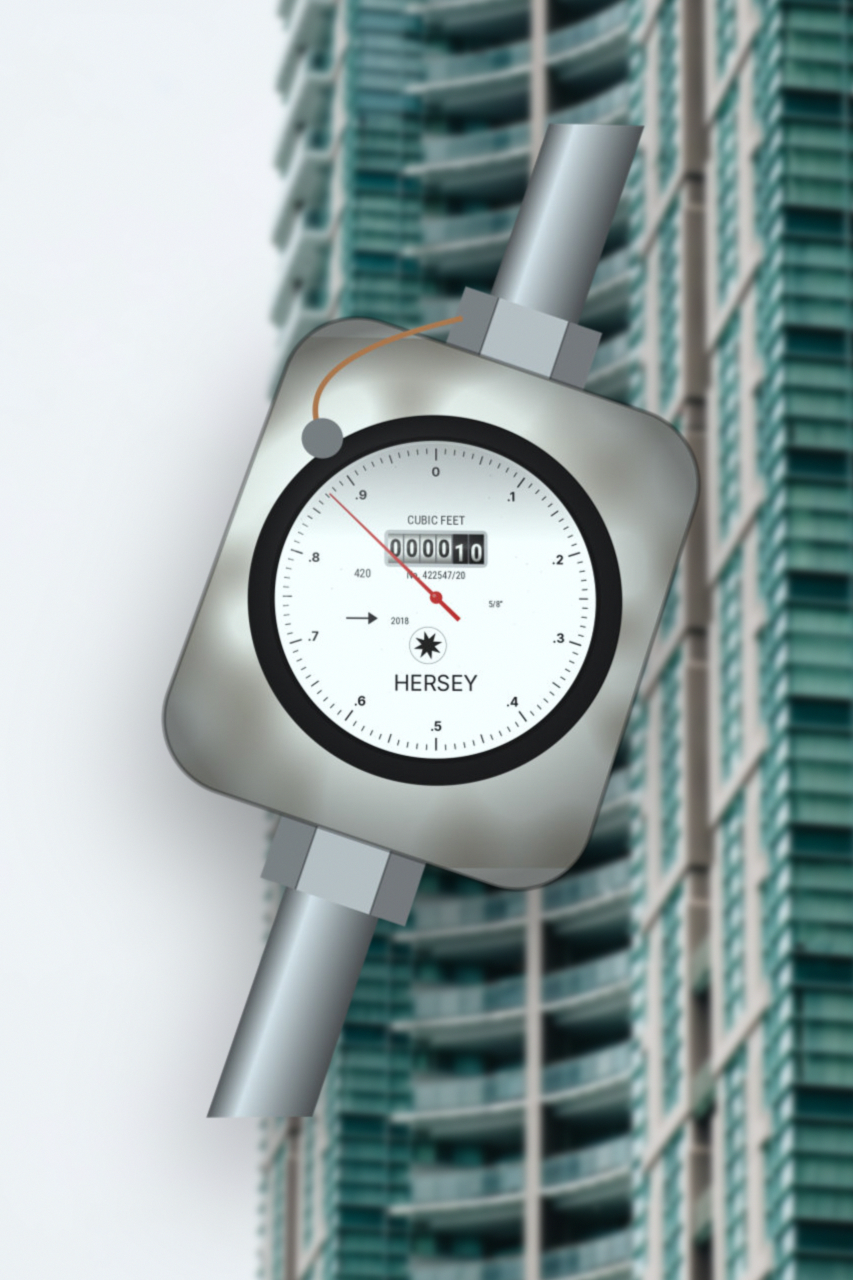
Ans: ft³ 9.87
